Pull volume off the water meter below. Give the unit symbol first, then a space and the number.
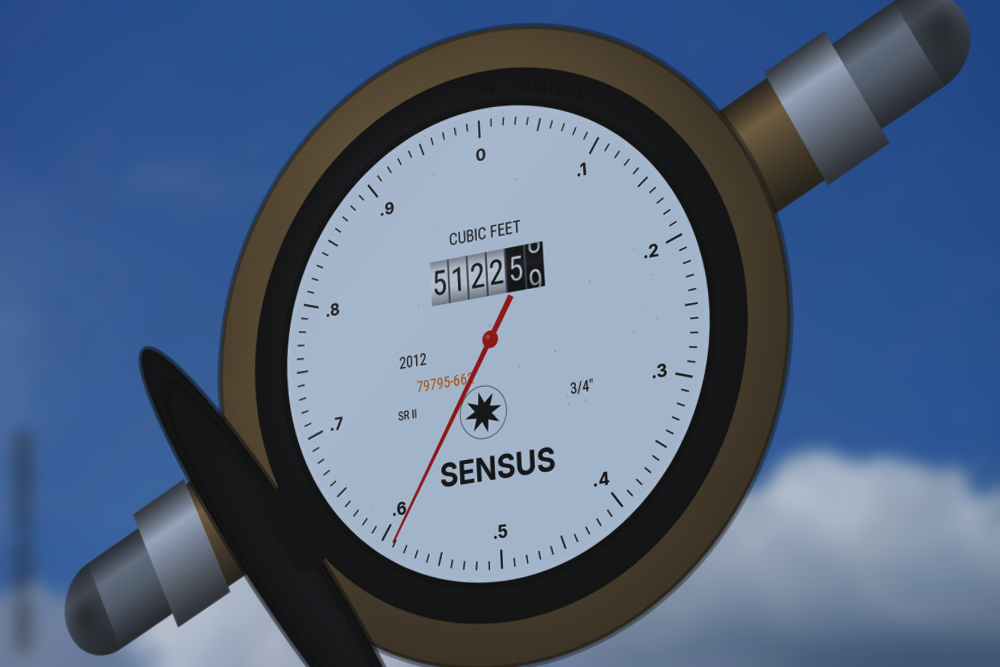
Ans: ft³ 512258.59
